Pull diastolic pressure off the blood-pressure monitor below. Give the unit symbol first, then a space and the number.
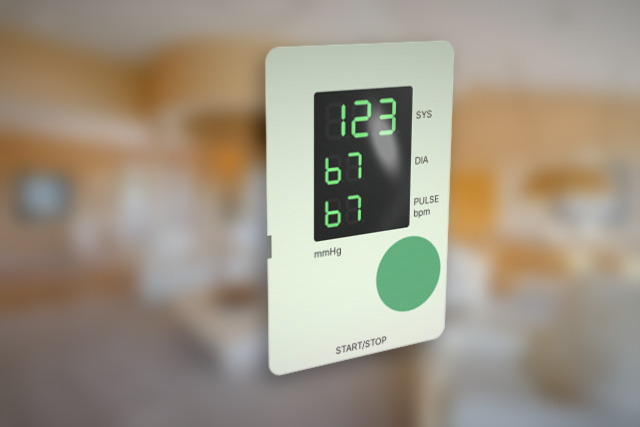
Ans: mmHg 67
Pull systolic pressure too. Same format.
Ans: mmHg 123
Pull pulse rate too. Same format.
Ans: bpm 67
